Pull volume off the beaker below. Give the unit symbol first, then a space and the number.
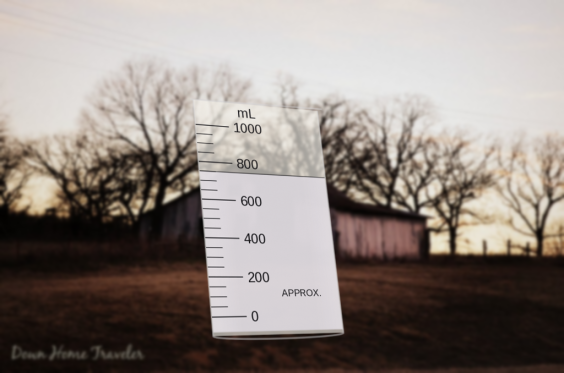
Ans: mL 750
